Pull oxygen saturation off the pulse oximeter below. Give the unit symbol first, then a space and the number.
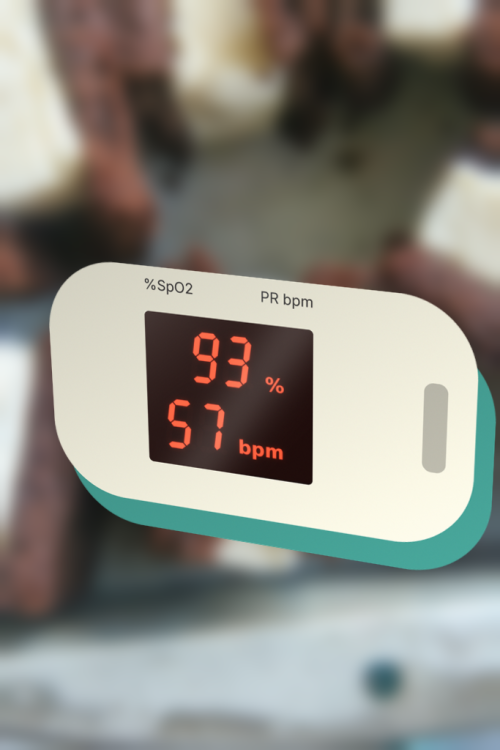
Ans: % 93
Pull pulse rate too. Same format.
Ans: bpm 57
